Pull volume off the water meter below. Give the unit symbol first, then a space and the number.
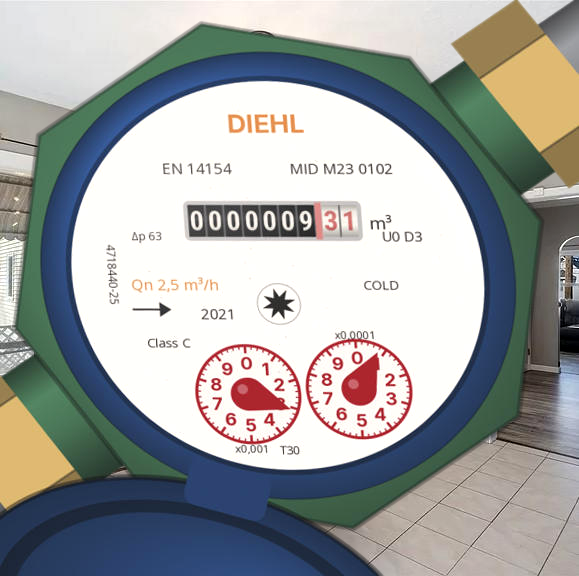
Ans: m³ 9.3130
